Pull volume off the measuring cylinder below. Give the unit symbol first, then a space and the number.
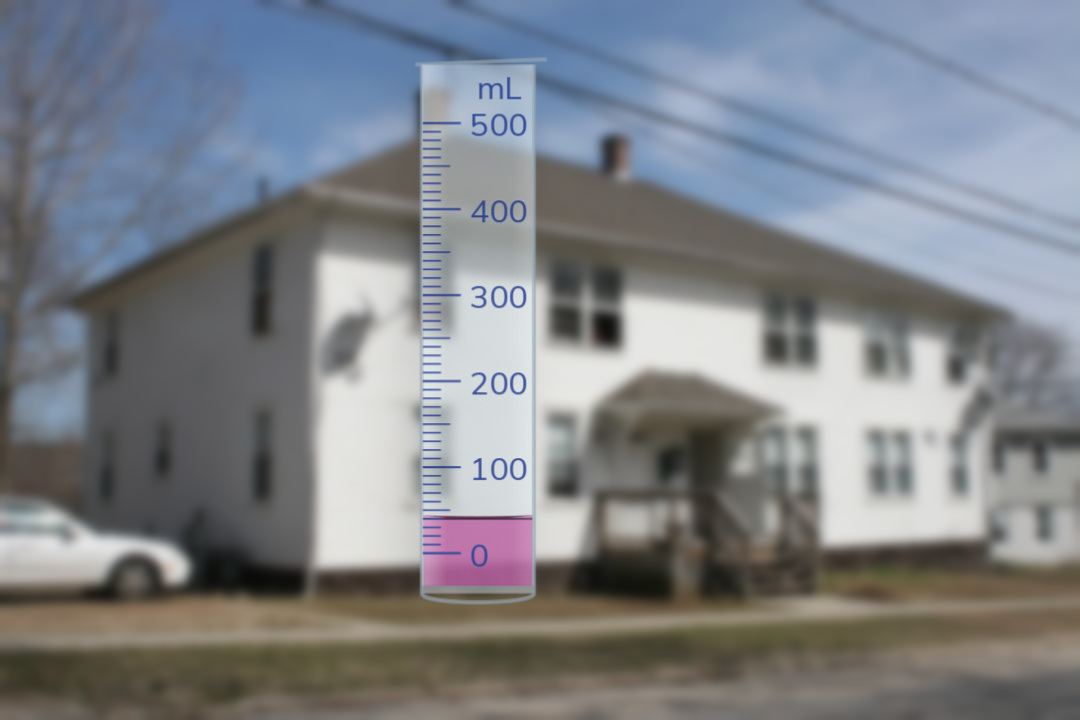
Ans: mL 40
